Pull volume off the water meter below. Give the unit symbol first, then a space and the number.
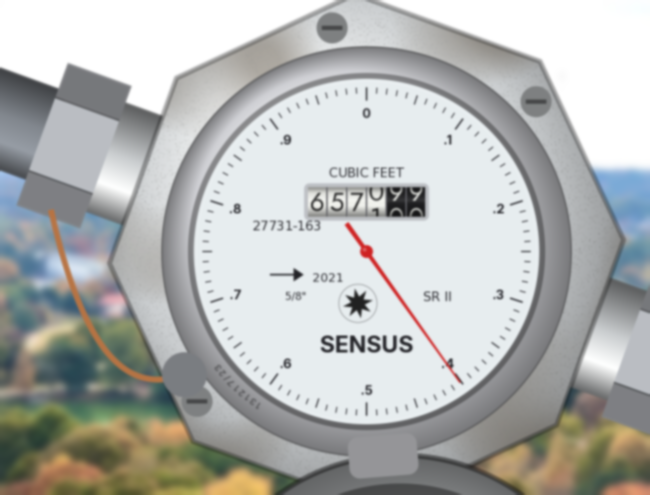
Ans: ft³ 657099.40
